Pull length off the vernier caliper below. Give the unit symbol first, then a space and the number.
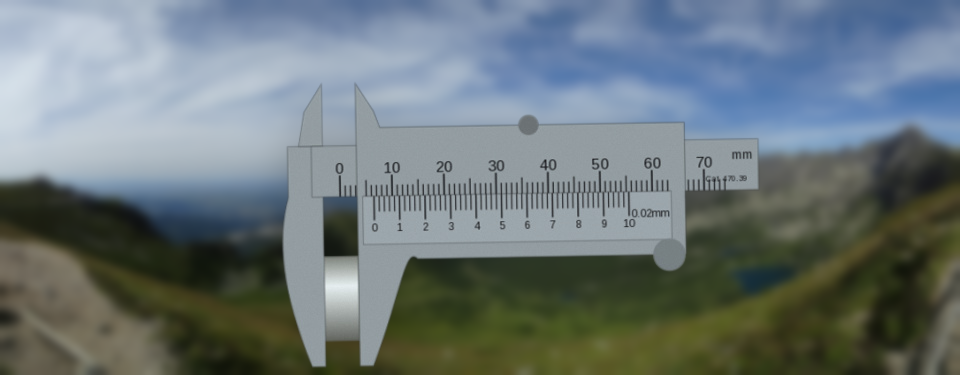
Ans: mm 6.5
